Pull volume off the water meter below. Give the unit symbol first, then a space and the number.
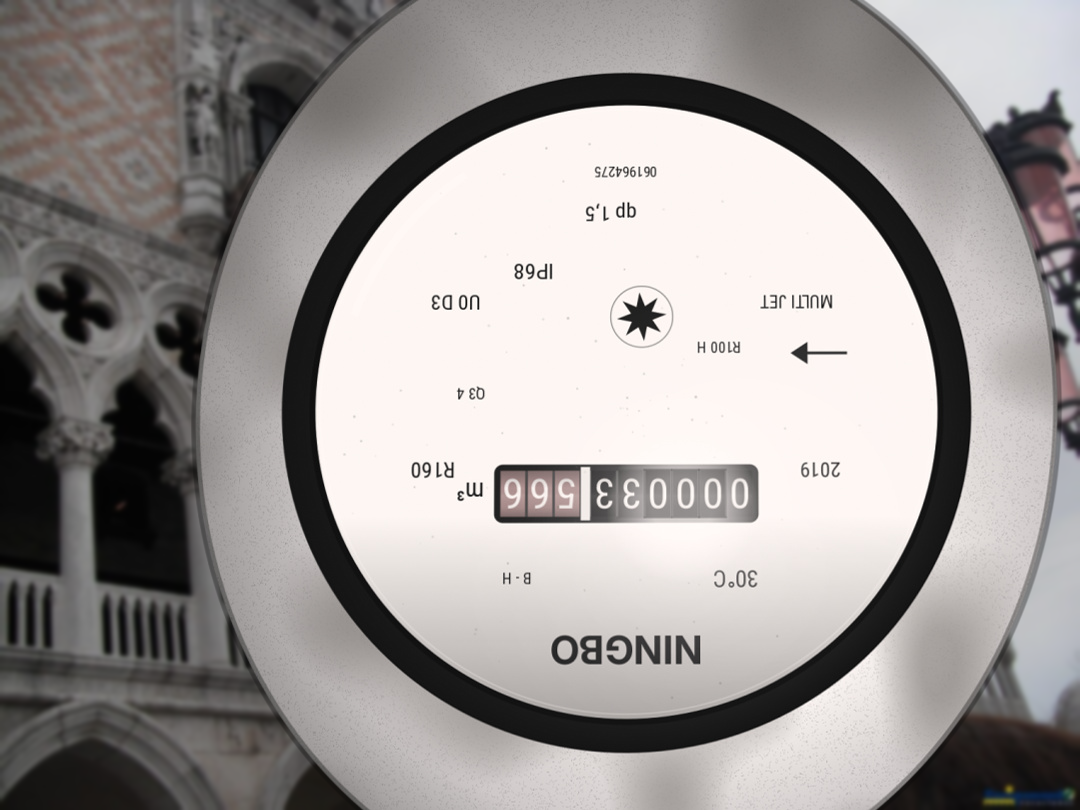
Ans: m³ 33.566
